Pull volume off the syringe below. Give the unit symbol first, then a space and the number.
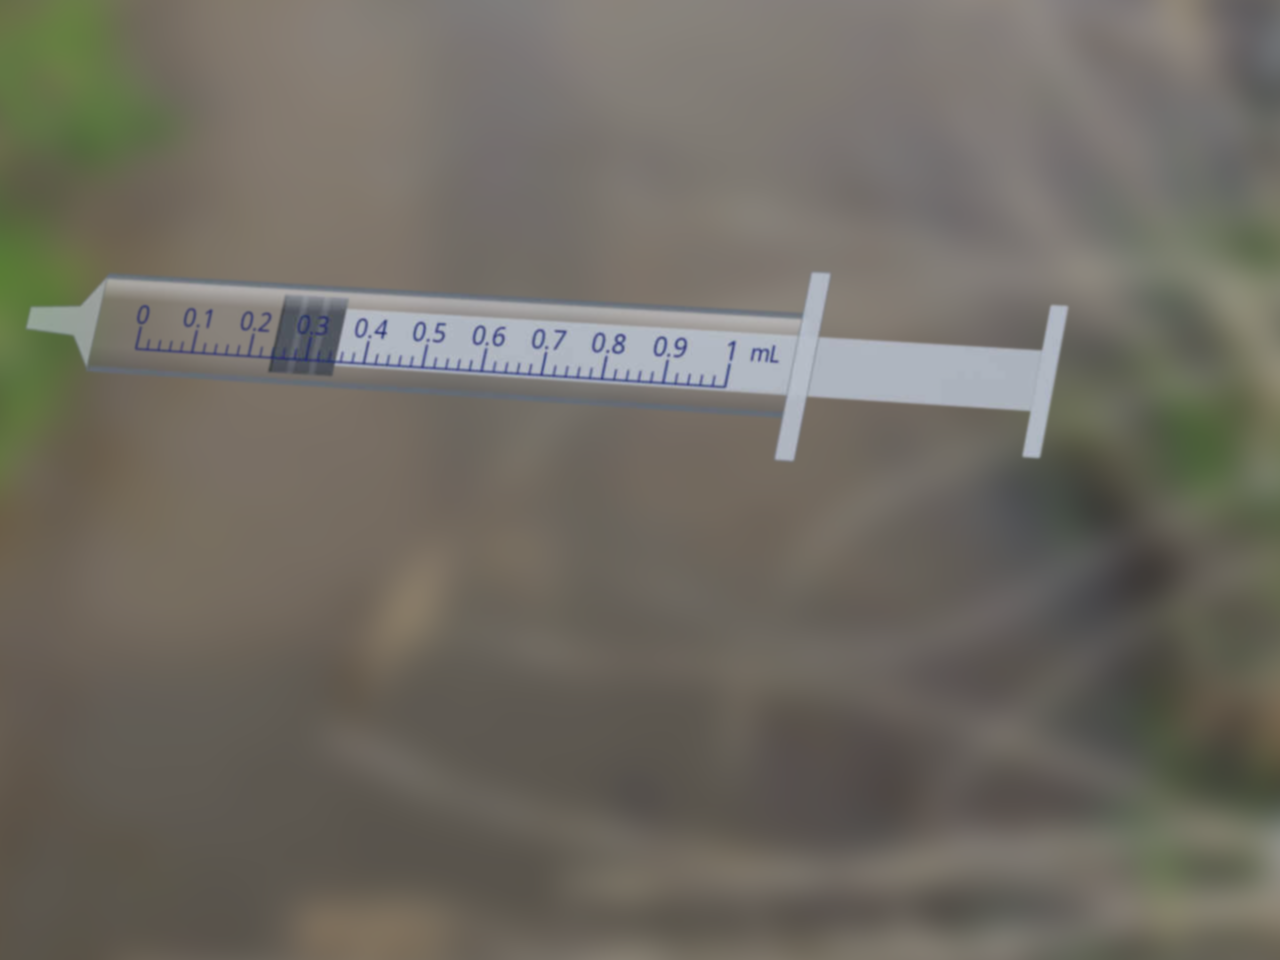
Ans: mL 0.24
